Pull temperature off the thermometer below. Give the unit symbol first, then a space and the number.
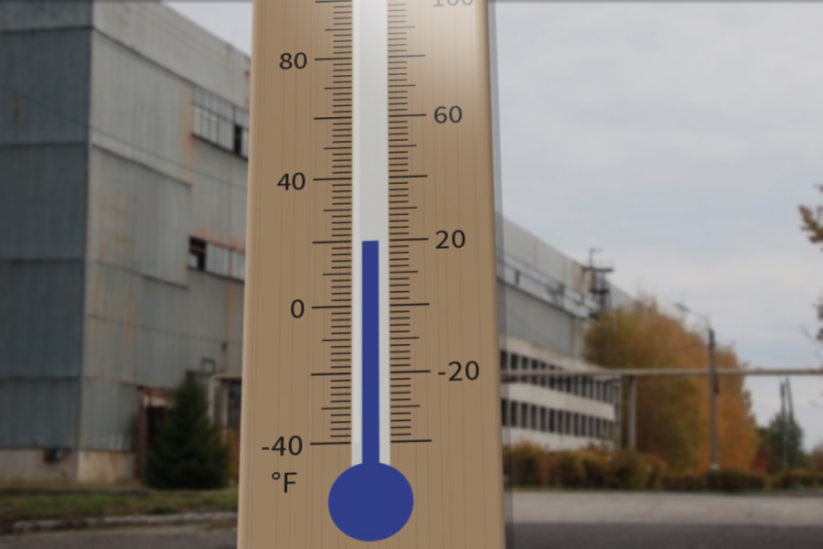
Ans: °F 20
